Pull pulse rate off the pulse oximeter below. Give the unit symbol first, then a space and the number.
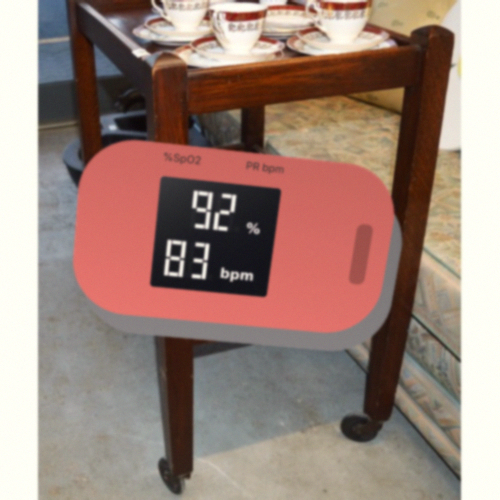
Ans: bpm 83
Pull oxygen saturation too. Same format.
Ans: % 92
